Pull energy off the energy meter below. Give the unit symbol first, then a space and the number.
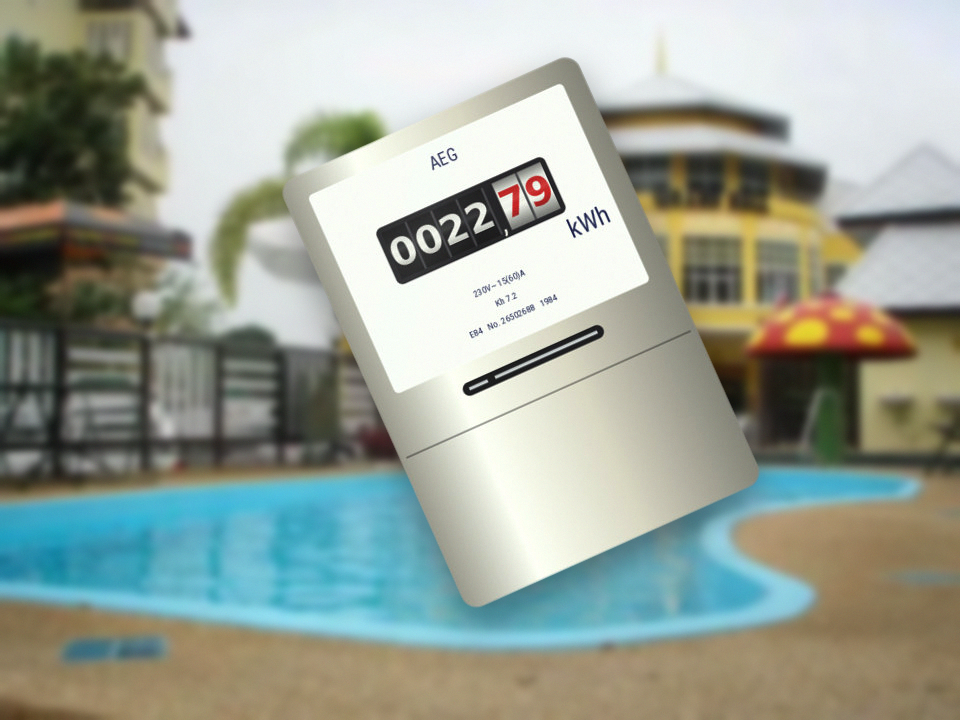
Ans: kWh 22.79
